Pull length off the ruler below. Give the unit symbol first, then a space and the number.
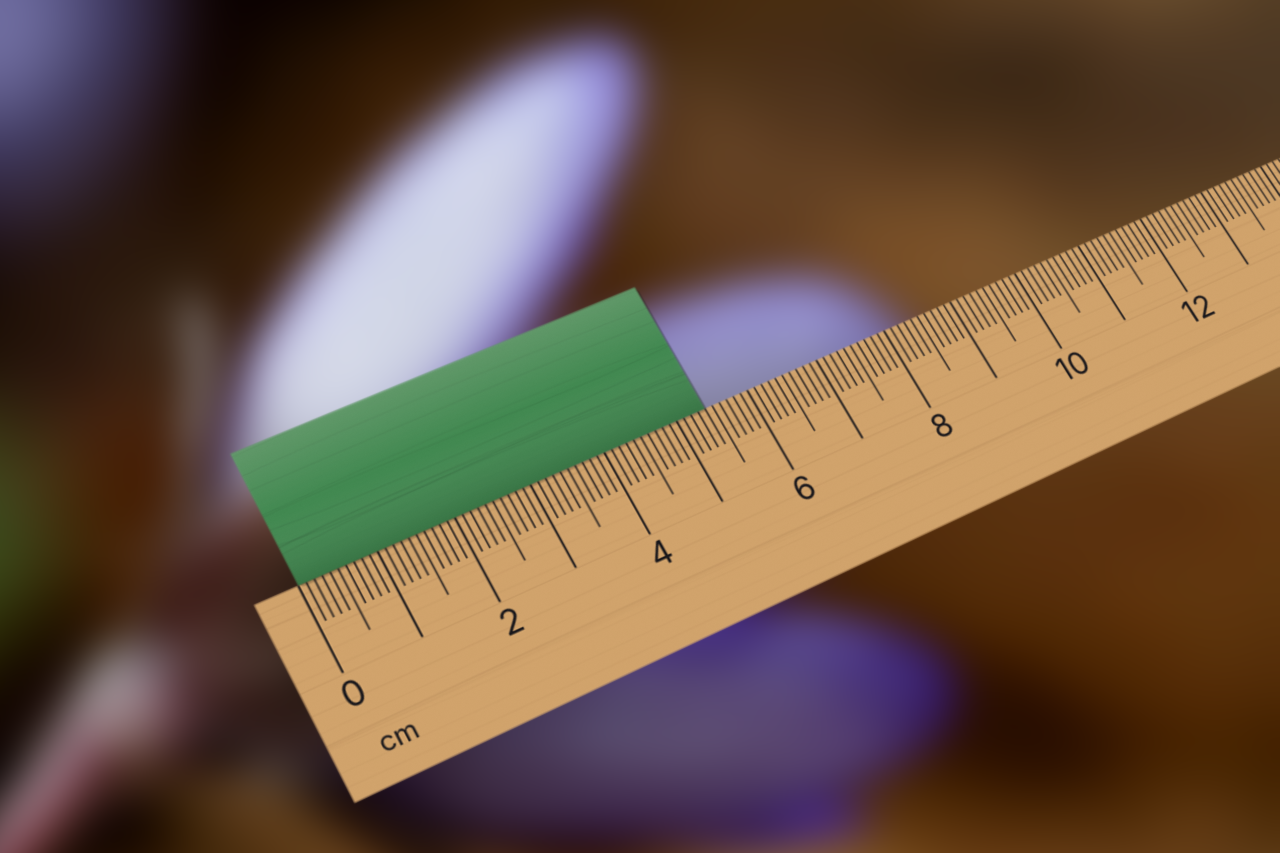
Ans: cm 5.4
